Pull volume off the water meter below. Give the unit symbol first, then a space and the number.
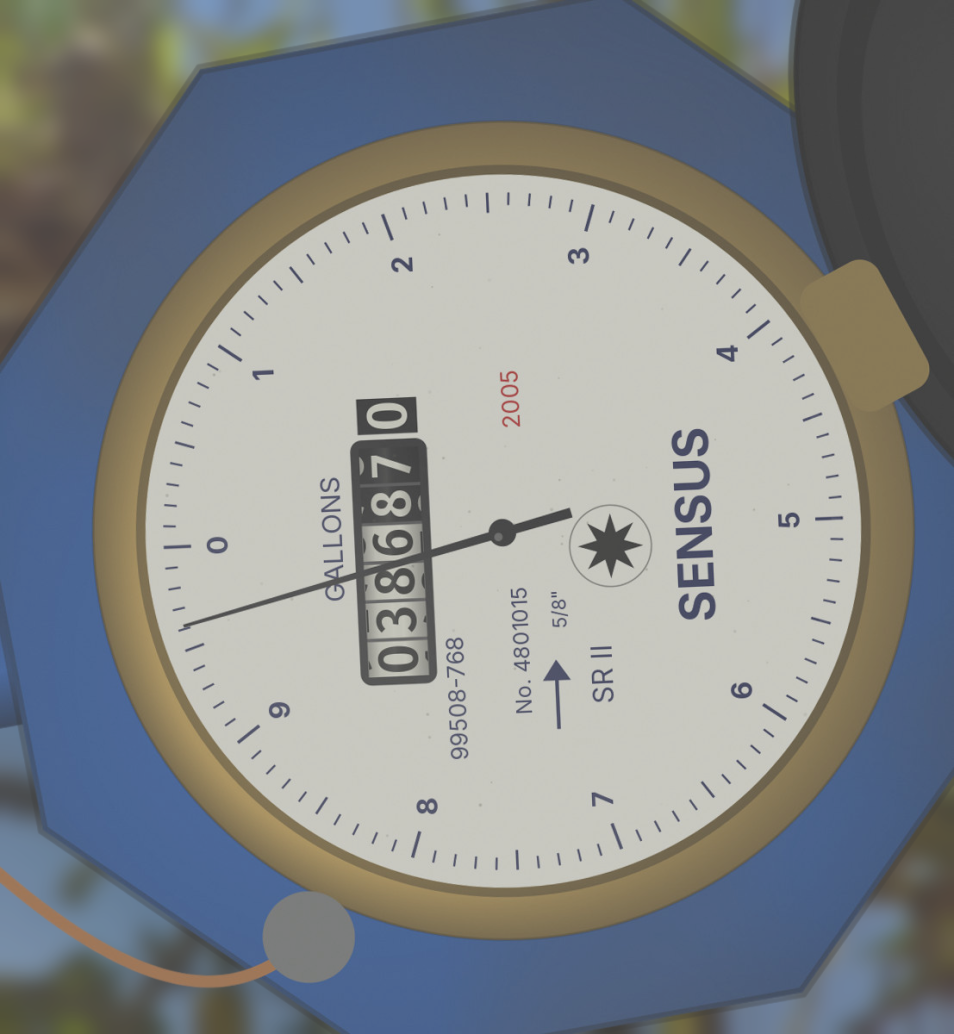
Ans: gal 386869.6
